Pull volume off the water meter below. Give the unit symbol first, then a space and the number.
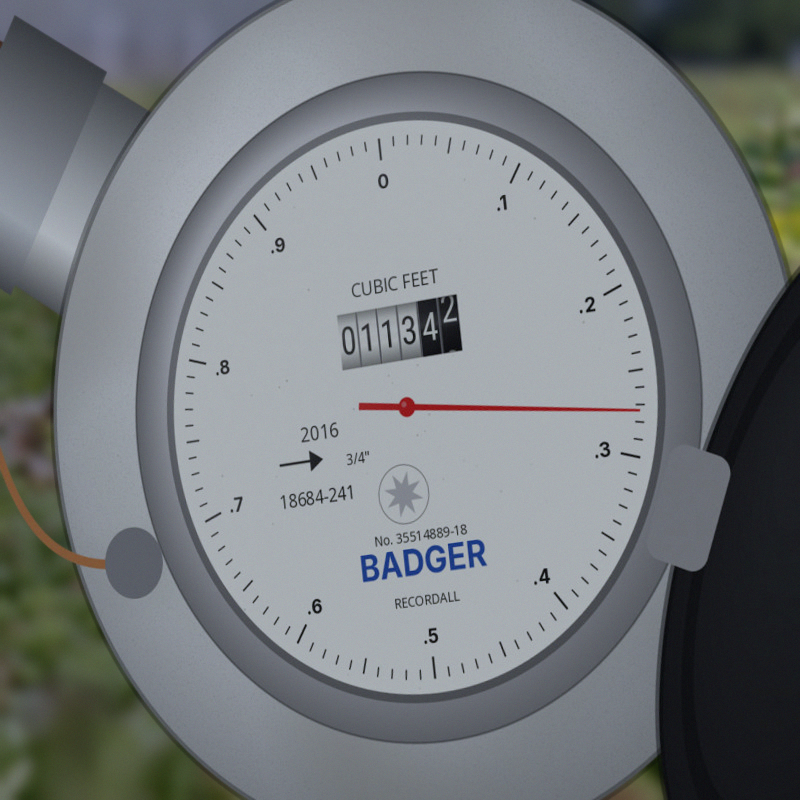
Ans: ft³ 11342.27
